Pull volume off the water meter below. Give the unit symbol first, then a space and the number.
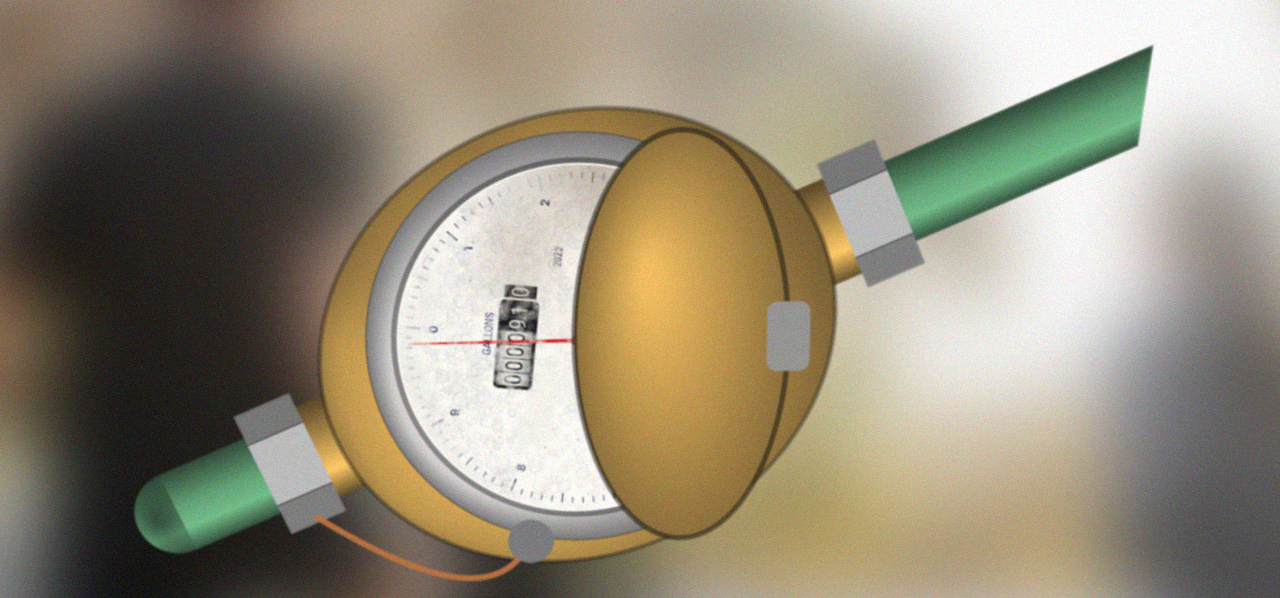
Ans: gal 909.8
